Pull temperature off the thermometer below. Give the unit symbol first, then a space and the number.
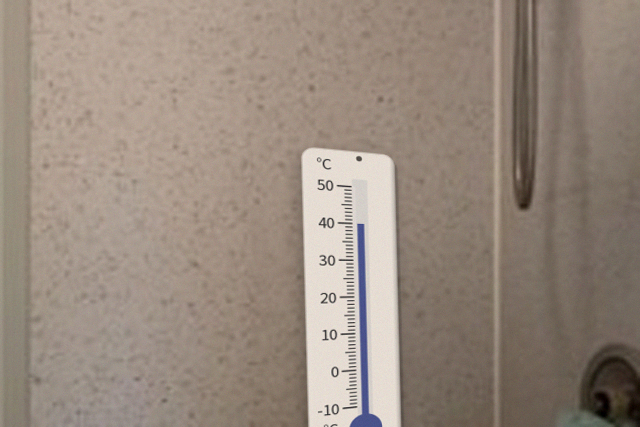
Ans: °C 40
